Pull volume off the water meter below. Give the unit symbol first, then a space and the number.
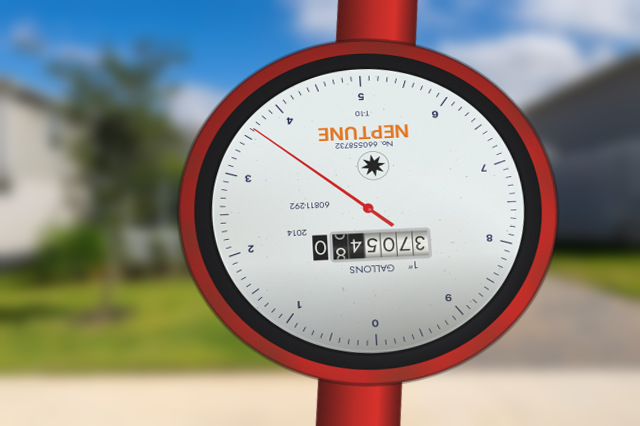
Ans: gal 3705483.6
